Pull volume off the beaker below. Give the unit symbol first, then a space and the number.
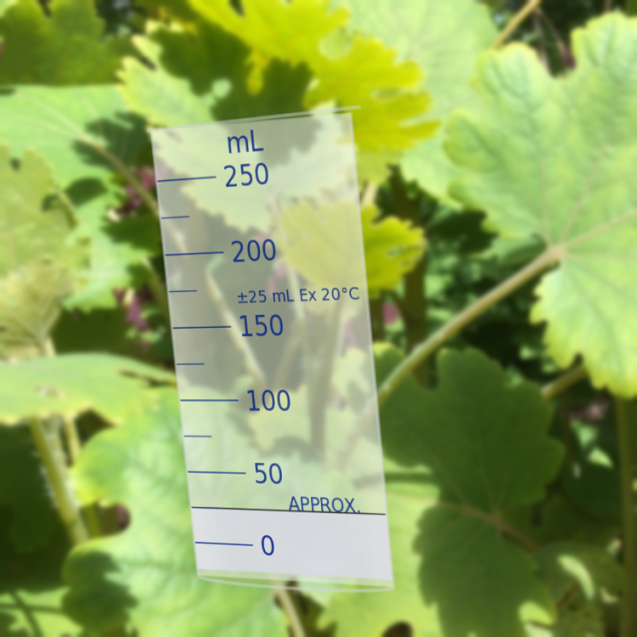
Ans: mL 25
